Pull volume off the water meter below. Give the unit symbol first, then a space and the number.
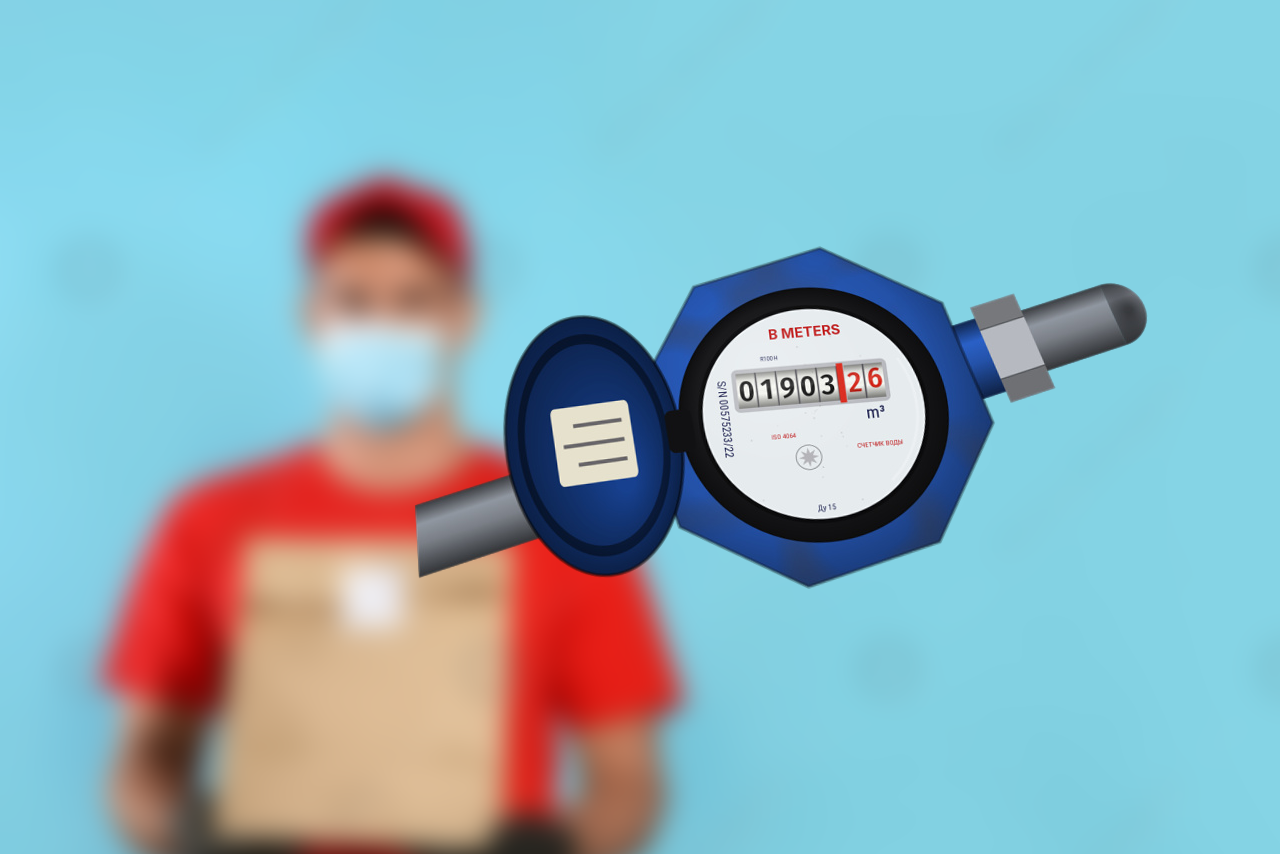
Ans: m³ 1903.26
